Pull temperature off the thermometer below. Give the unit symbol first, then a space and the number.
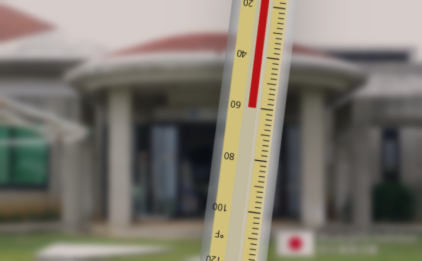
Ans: °F 60
